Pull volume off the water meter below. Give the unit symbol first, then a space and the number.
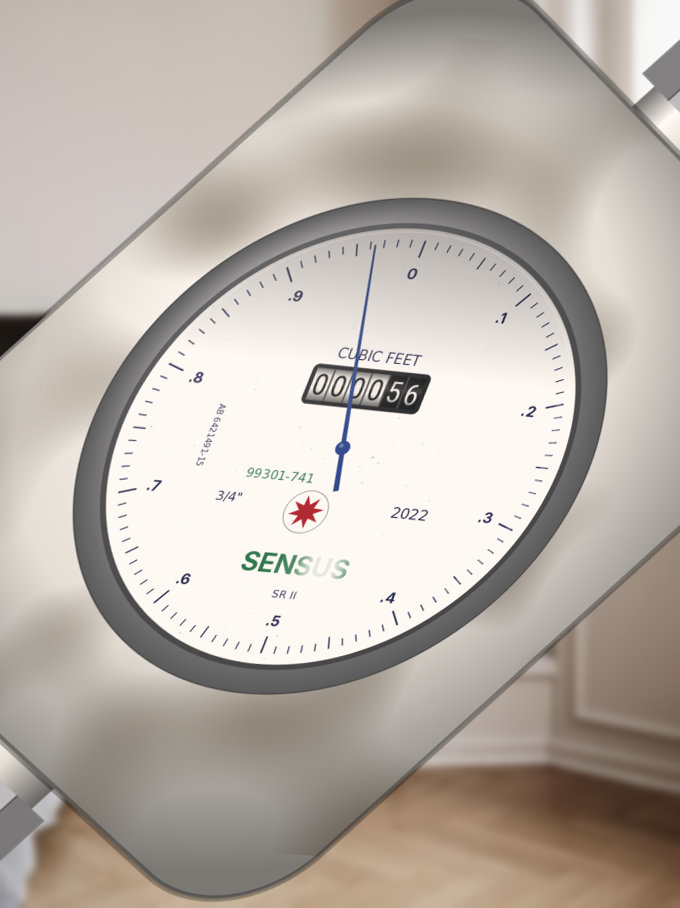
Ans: ft³ 55.96
